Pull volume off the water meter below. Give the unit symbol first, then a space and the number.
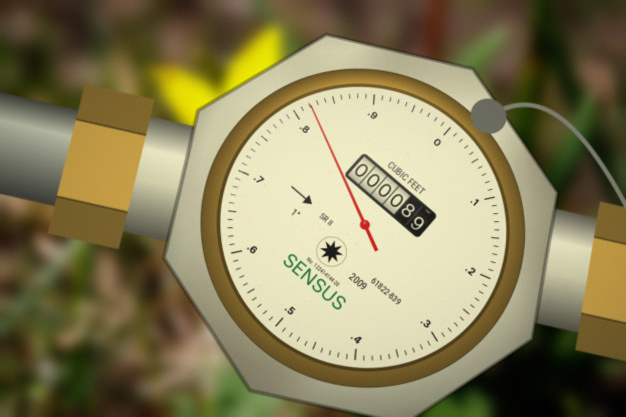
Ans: ft³ 88.82
